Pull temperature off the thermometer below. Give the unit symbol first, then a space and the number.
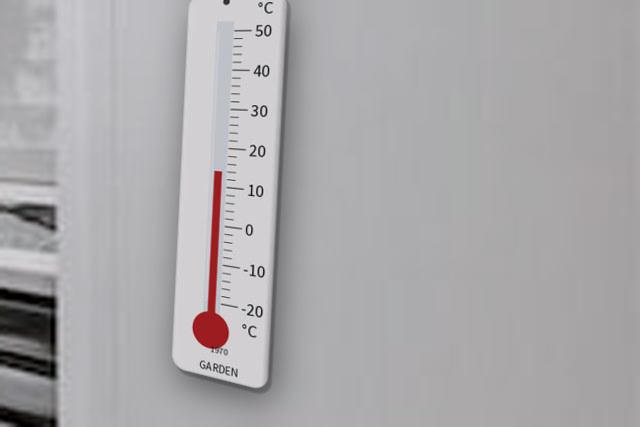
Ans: °C 14
